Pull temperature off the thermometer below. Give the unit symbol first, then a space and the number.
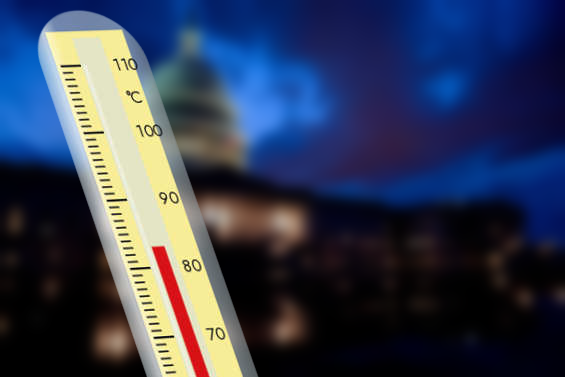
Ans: °C 83
